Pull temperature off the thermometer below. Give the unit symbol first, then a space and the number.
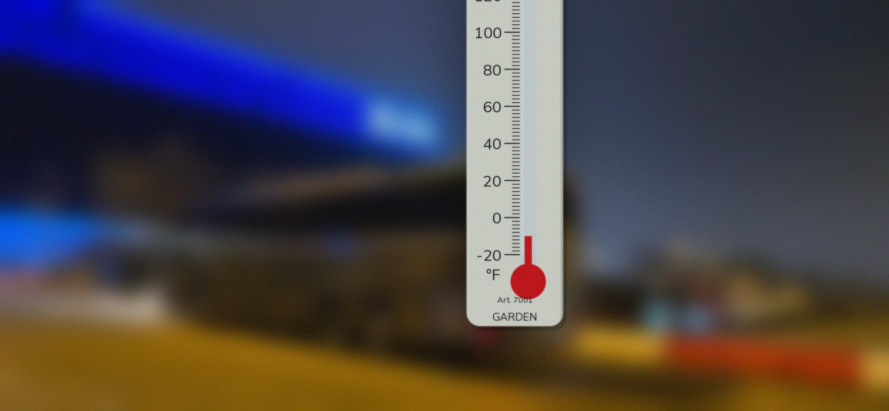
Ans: °F -10
